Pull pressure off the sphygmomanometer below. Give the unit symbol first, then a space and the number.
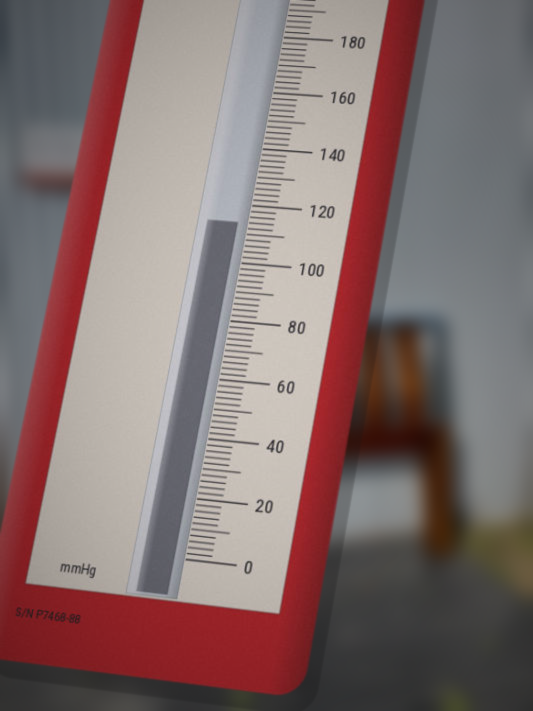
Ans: mmHg 114
